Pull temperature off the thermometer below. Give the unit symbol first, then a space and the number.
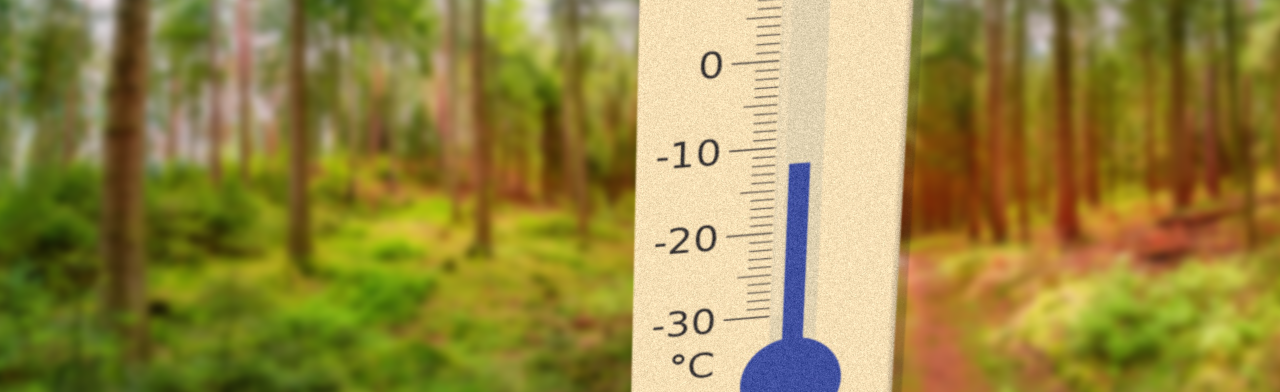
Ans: °C -12
